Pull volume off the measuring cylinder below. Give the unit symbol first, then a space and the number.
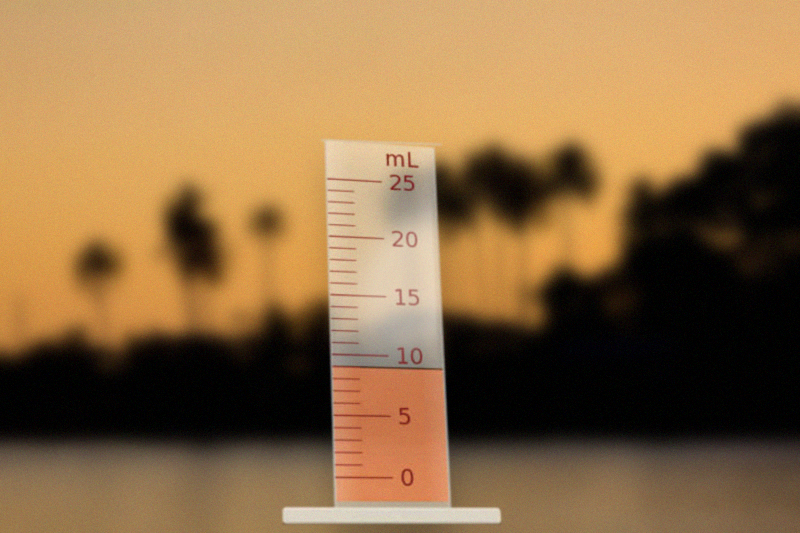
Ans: mL 9
